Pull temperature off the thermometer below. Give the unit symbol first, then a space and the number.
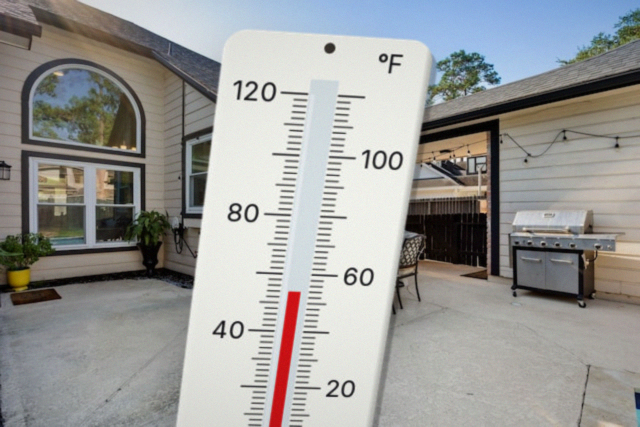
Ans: °F 54
